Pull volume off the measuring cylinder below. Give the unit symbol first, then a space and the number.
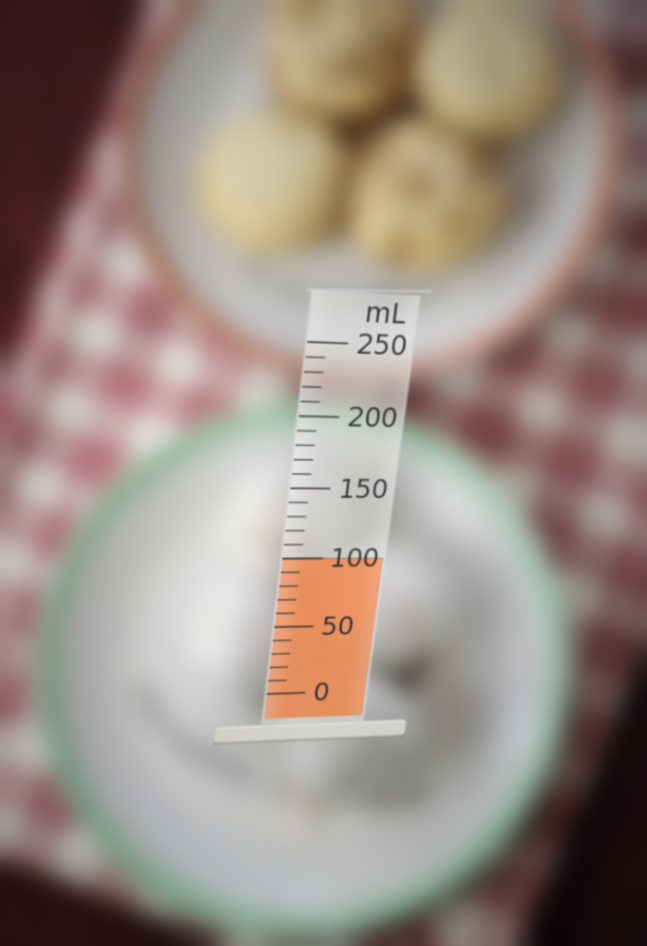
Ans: mL 100
